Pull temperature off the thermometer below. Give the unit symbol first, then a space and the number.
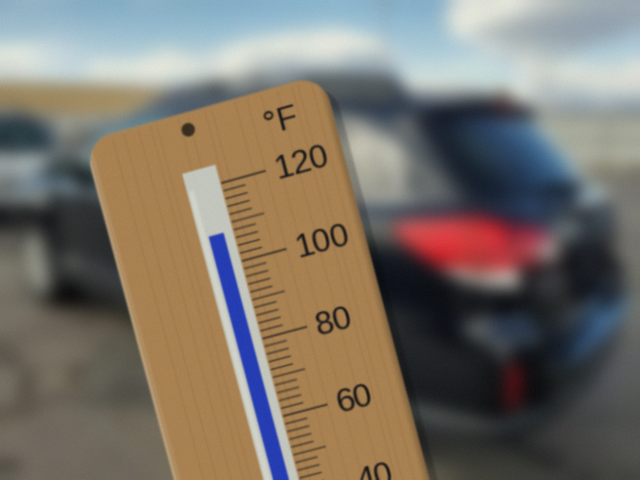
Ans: °F 108
